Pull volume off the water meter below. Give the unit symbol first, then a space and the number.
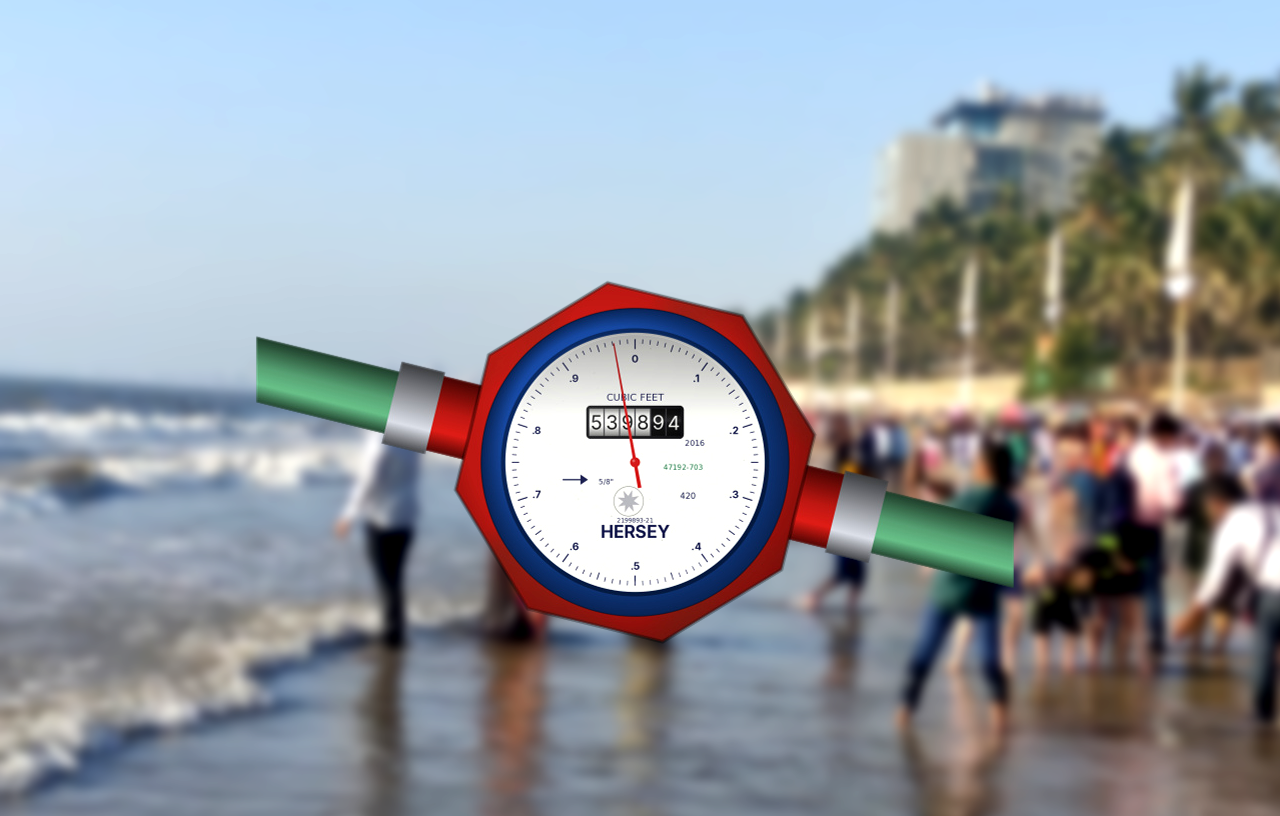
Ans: ft³ 539893.97
